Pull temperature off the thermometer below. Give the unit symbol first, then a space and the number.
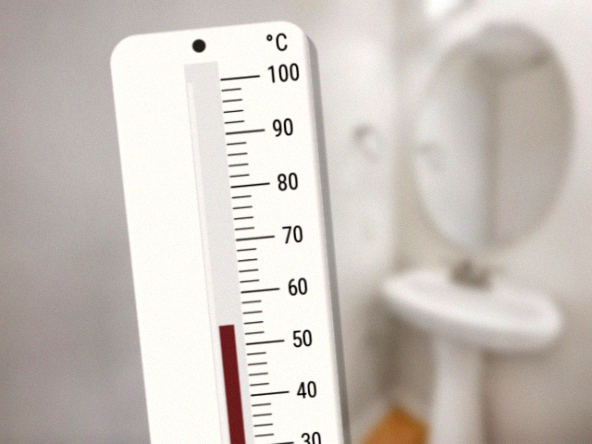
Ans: °C 54
